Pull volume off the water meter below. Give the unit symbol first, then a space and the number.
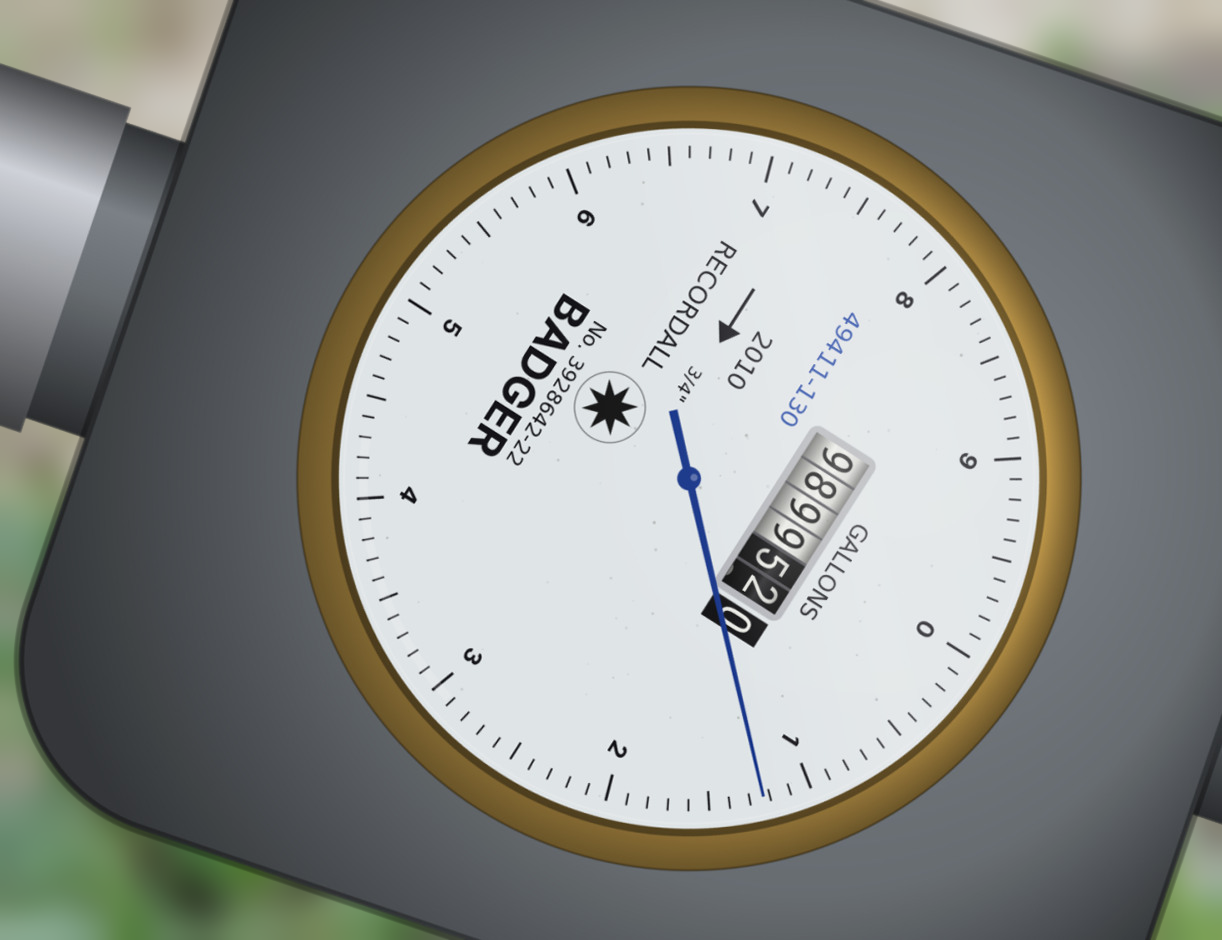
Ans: gal 9899521.2
